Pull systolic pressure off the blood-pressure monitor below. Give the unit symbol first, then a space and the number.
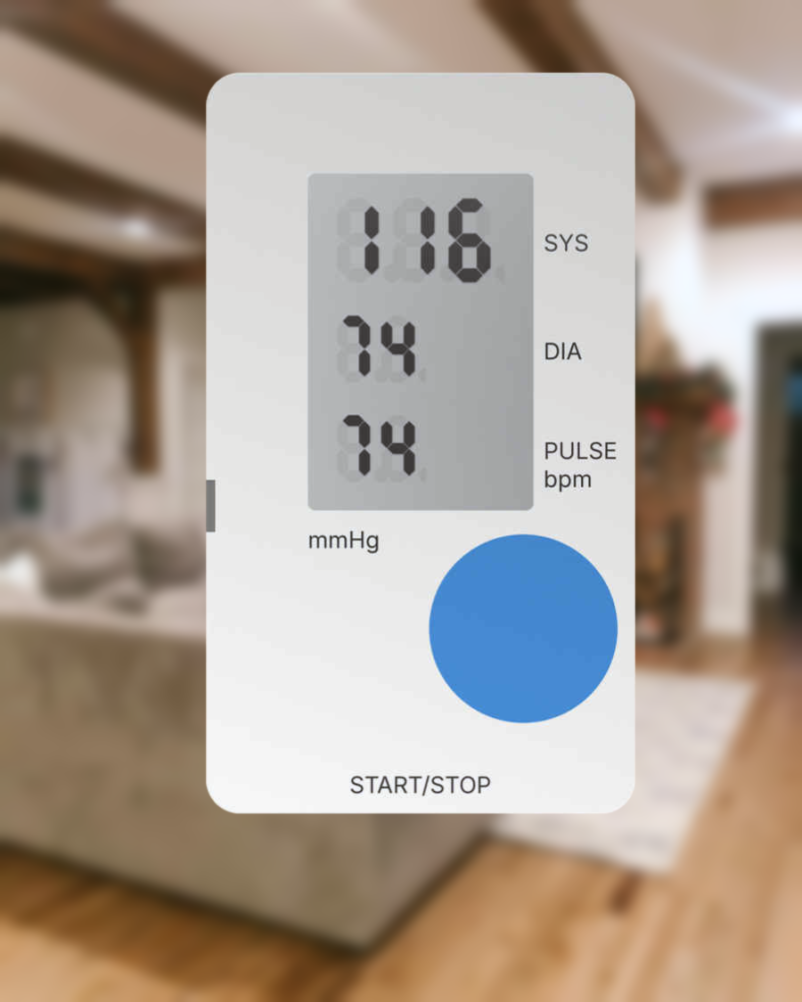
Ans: mmHg 116
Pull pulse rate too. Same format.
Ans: bpm 74
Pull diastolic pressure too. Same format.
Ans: mmHg 74
